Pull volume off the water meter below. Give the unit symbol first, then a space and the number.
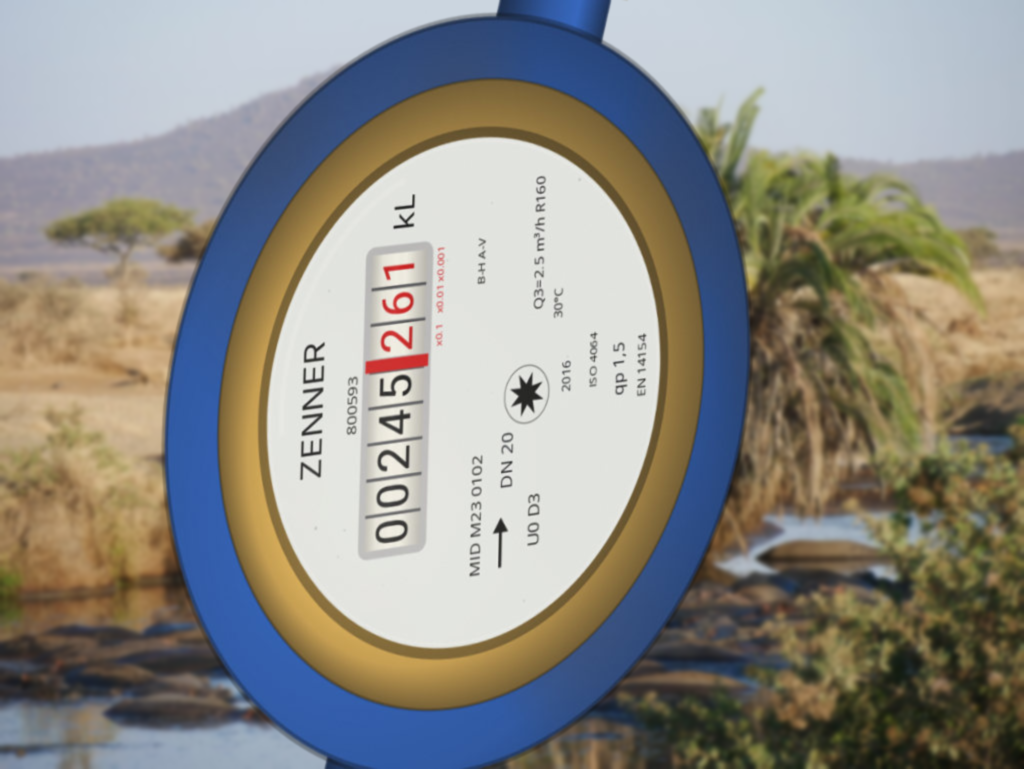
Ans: kL 245.261
